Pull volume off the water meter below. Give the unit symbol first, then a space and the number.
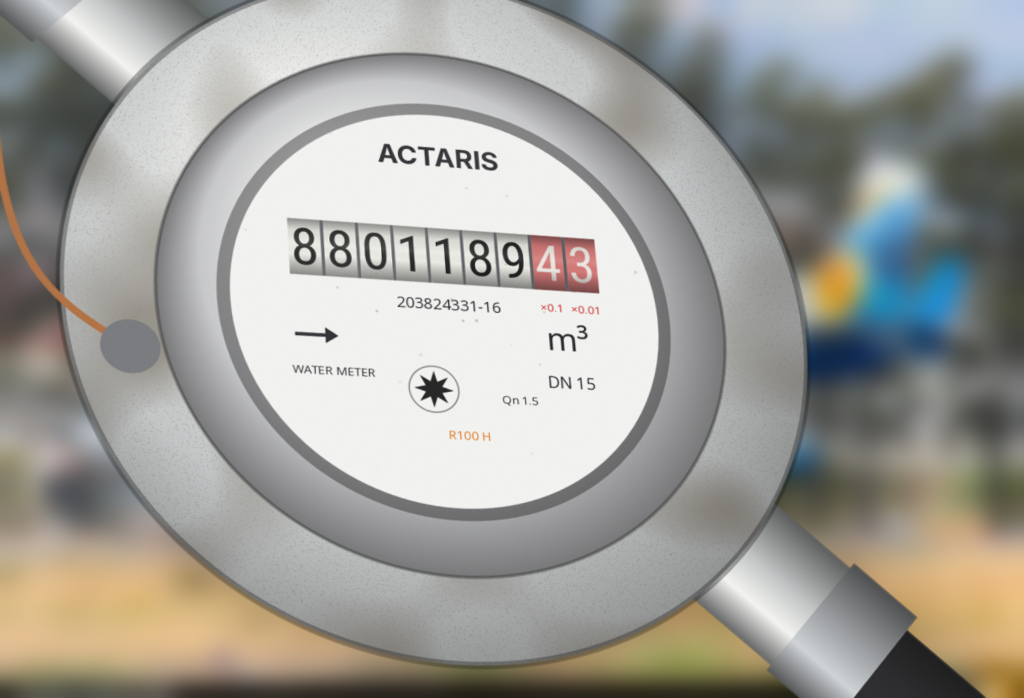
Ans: m³ 8801189.43
